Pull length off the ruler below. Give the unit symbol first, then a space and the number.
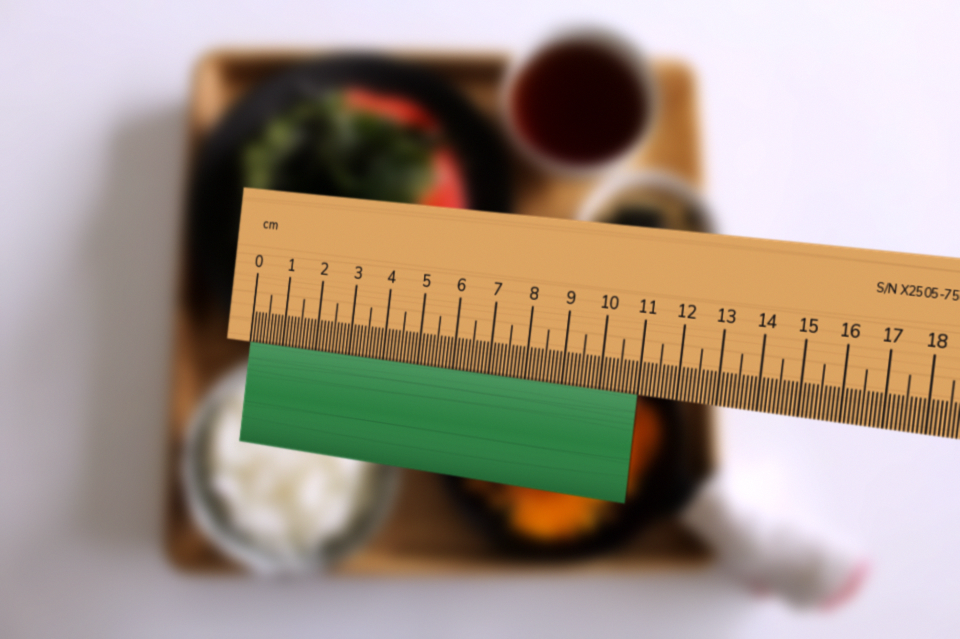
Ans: cm 11
